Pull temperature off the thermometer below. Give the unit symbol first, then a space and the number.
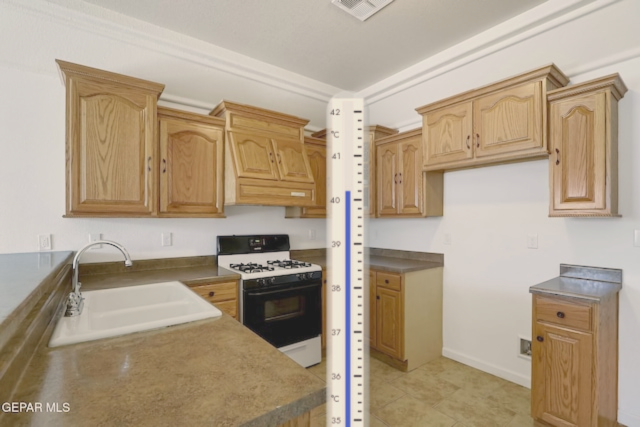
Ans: °C 40.2
